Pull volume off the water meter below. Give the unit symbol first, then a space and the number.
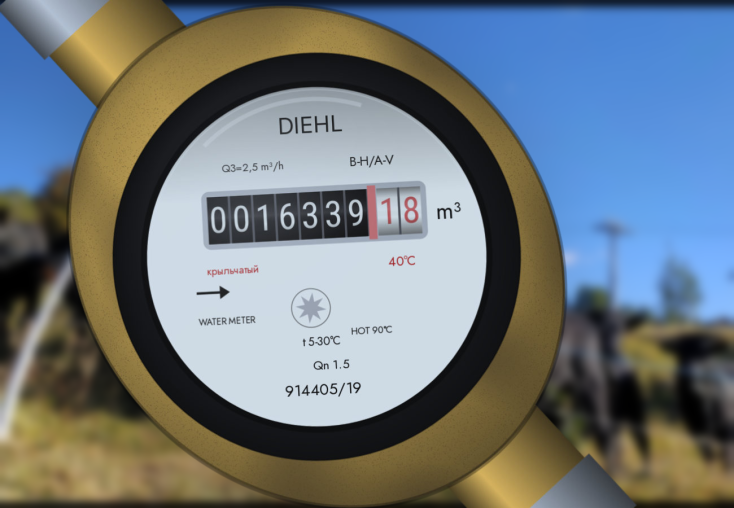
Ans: m³ 16339.18
